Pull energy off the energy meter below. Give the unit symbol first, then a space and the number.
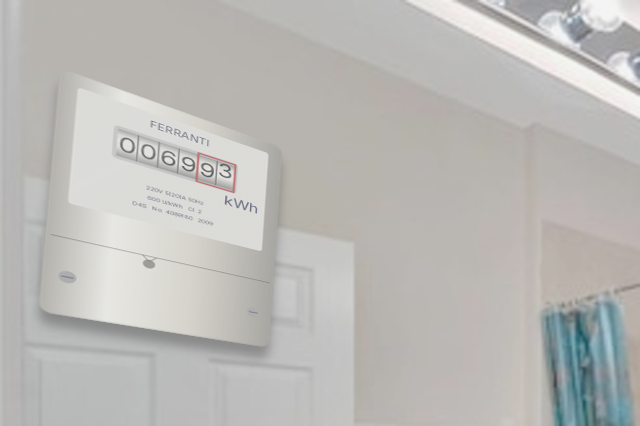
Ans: kWh 69.93
